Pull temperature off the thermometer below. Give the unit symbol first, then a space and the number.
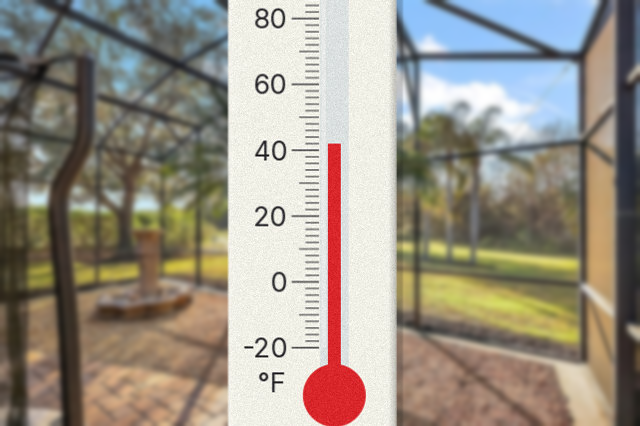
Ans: °F 42
